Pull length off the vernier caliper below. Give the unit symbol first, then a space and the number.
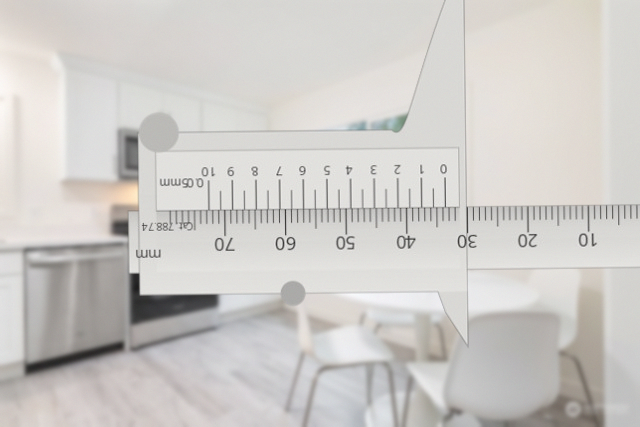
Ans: mm 33.6
